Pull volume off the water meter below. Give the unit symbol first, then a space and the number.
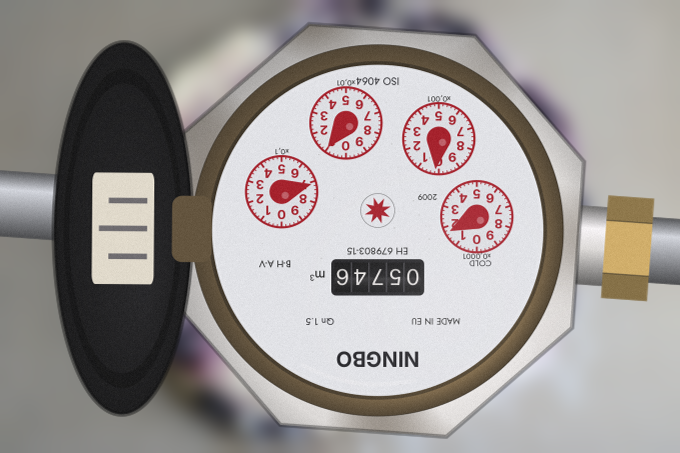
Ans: m³ 5746.7101
